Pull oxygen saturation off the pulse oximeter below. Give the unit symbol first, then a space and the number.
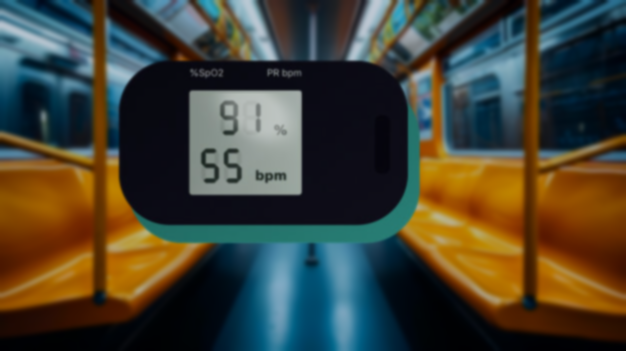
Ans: % 91
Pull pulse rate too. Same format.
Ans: bpm 55
